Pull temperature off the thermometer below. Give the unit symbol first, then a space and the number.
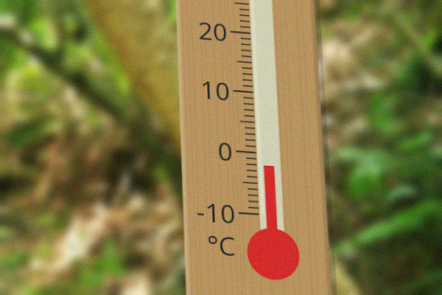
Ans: °C -2
